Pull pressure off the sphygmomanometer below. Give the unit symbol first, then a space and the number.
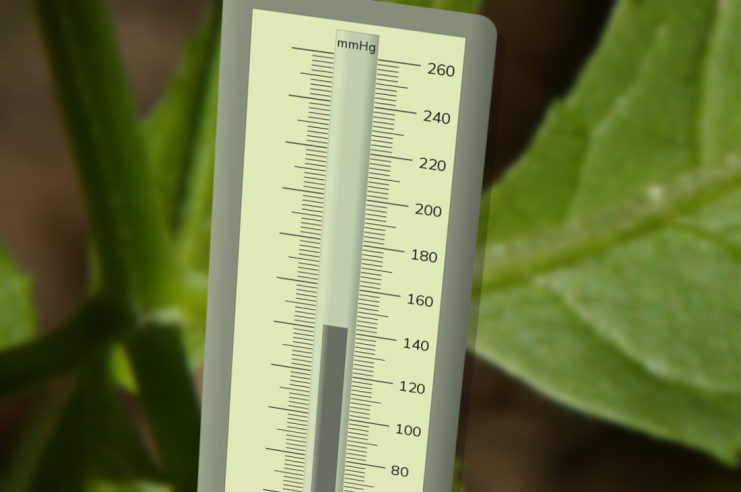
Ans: mmHg 142
